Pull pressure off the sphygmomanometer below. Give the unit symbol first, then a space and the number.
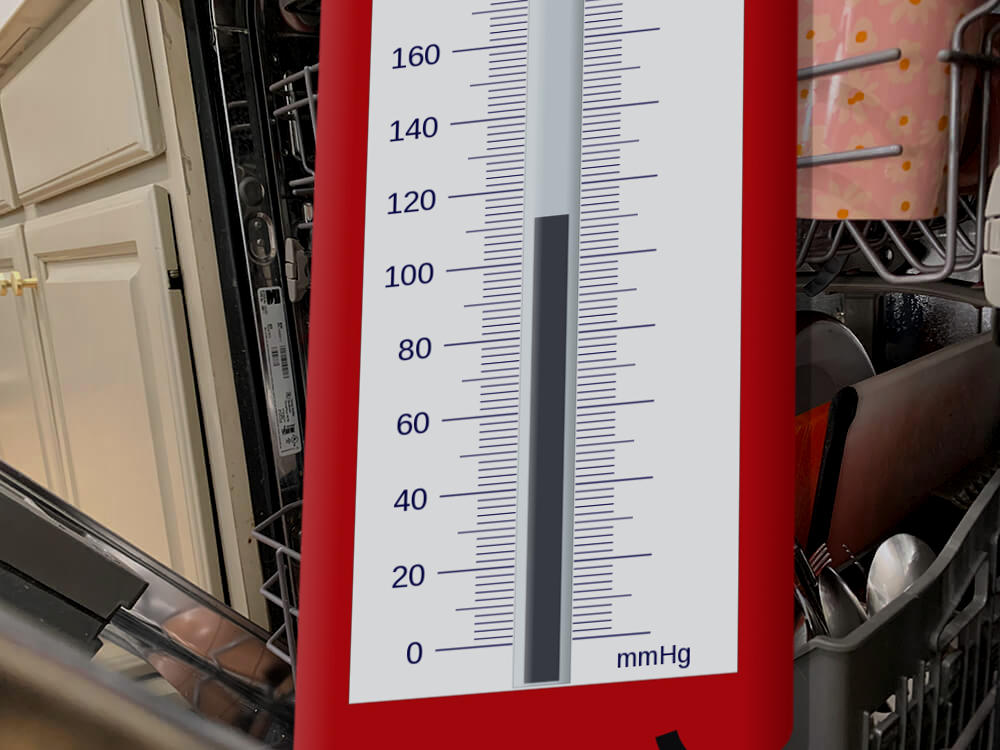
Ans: mmHg 112
